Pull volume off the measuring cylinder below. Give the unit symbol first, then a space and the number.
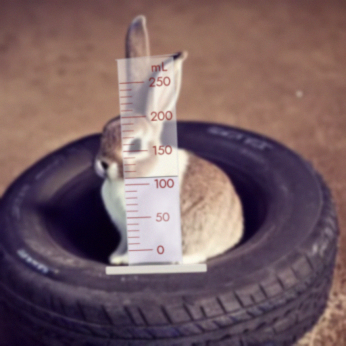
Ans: mL 110
